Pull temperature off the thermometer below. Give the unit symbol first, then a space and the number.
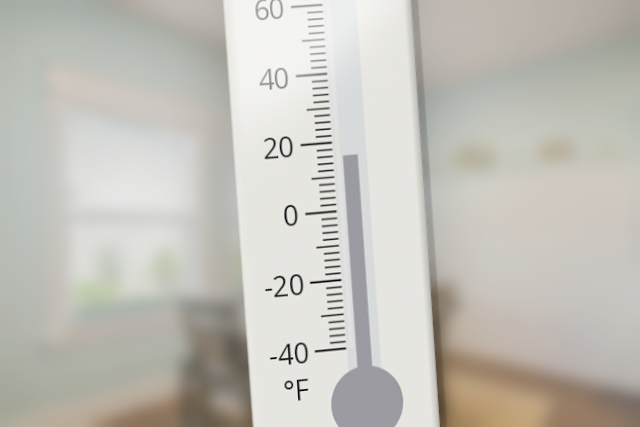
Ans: °F 16
